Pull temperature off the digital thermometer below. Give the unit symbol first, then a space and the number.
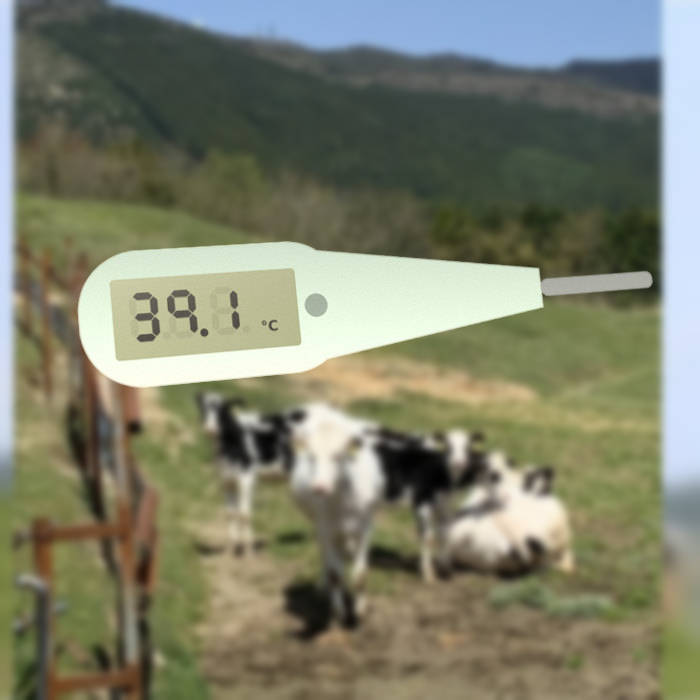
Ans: °C 39.1
